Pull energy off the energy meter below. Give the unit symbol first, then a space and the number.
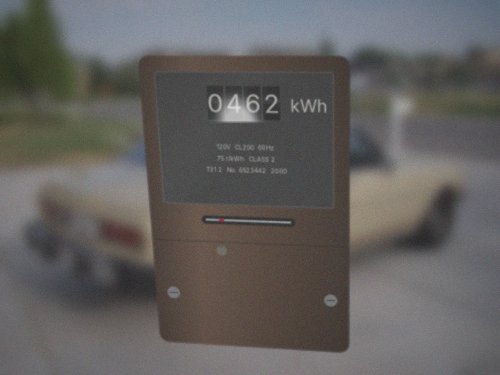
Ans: kWh 462
